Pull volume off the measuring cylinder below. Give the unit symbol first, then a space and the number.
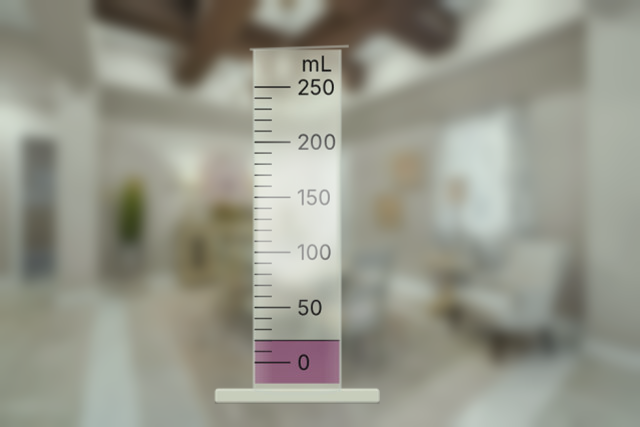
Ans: mL 20
